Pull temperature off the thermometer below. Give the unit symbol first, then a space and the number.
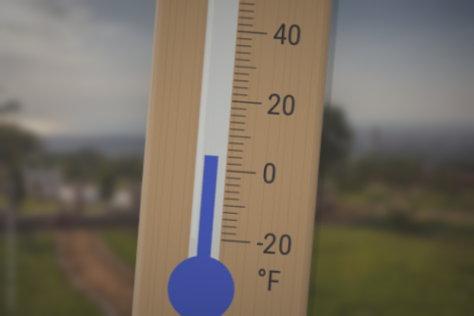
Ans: °F 4
